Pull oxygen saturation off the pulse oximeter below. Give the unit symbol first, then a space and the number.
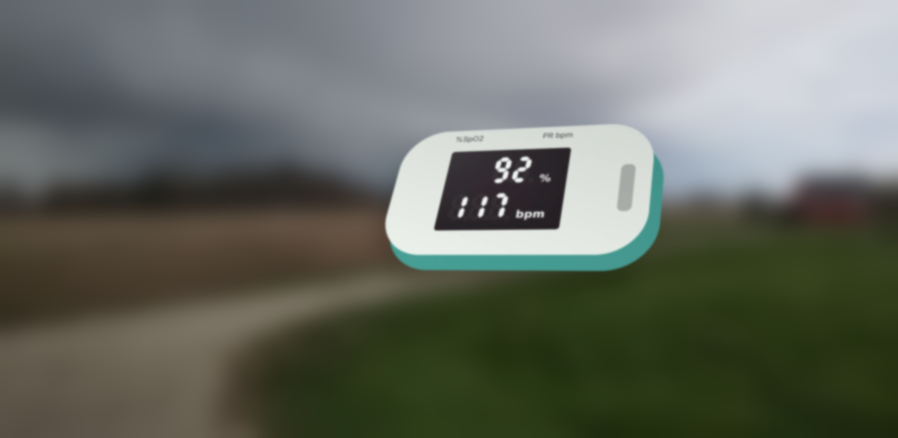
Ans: % 92
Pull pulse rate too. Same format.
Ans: bpm 117
